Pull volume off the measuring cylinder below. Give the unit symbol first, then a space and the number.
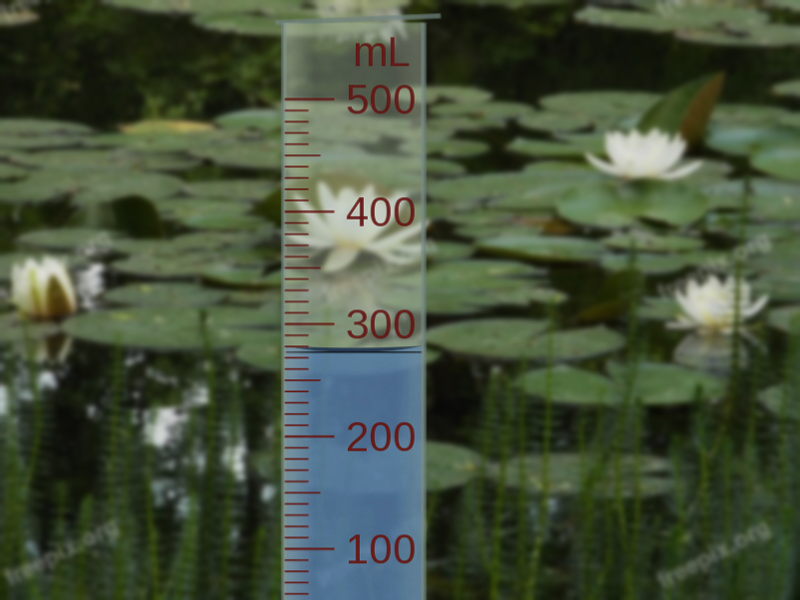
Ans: mL 275
